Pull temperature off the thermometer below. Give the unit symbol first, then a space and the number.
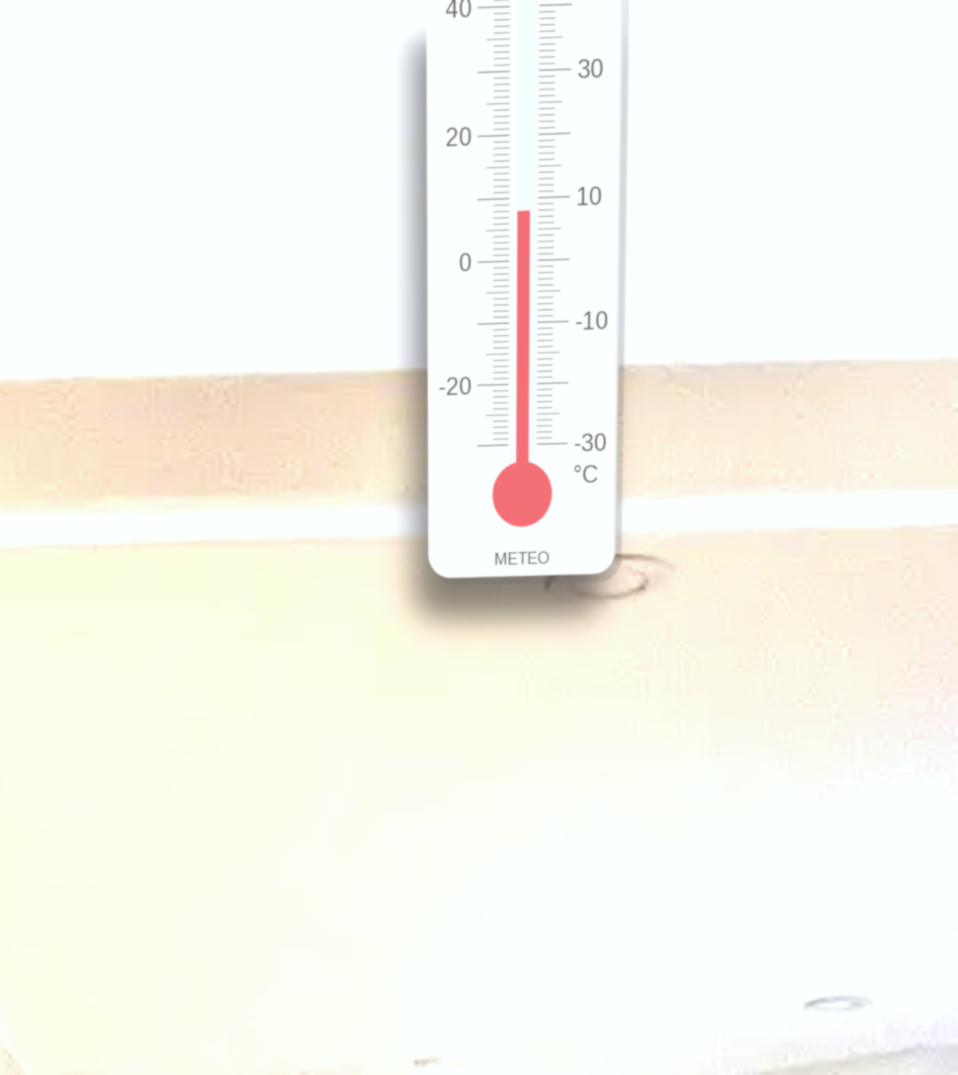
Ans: °C 8
